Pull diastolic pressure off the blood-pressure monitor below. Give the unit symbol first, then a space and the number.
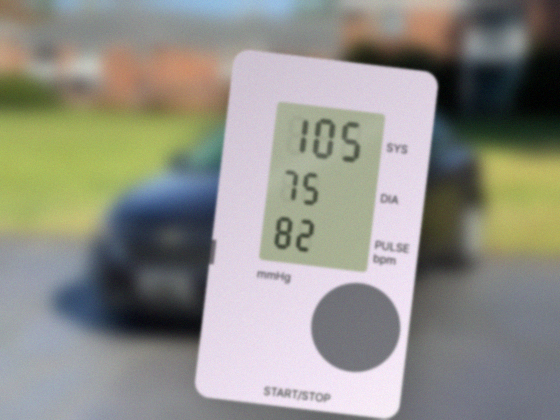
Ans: mmHg 75
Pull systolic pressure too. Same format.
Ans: mmHg 105
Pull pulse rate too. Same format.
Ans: bpm 82
